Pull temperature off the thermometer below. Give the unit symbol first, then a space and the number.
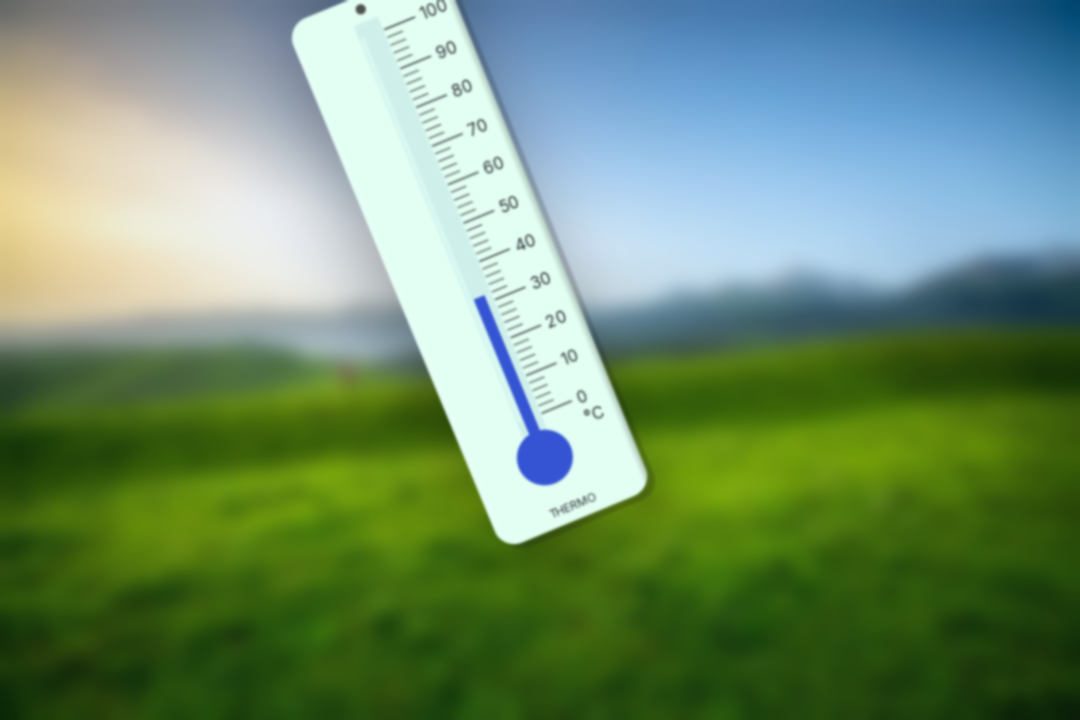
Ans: °C 32
